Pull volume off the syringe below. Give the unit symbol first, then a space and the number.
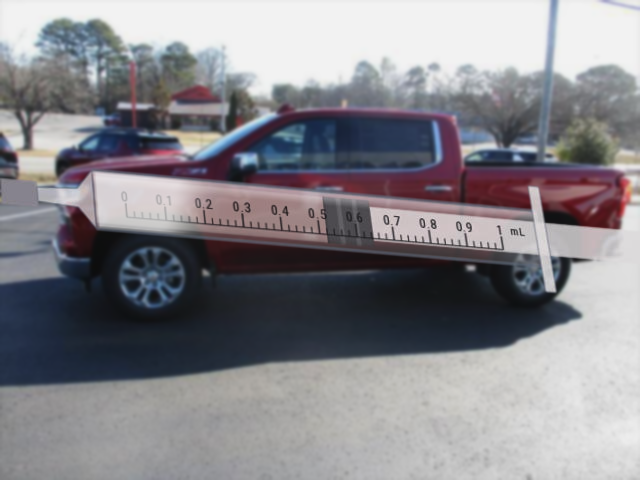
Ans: mL 0.52
